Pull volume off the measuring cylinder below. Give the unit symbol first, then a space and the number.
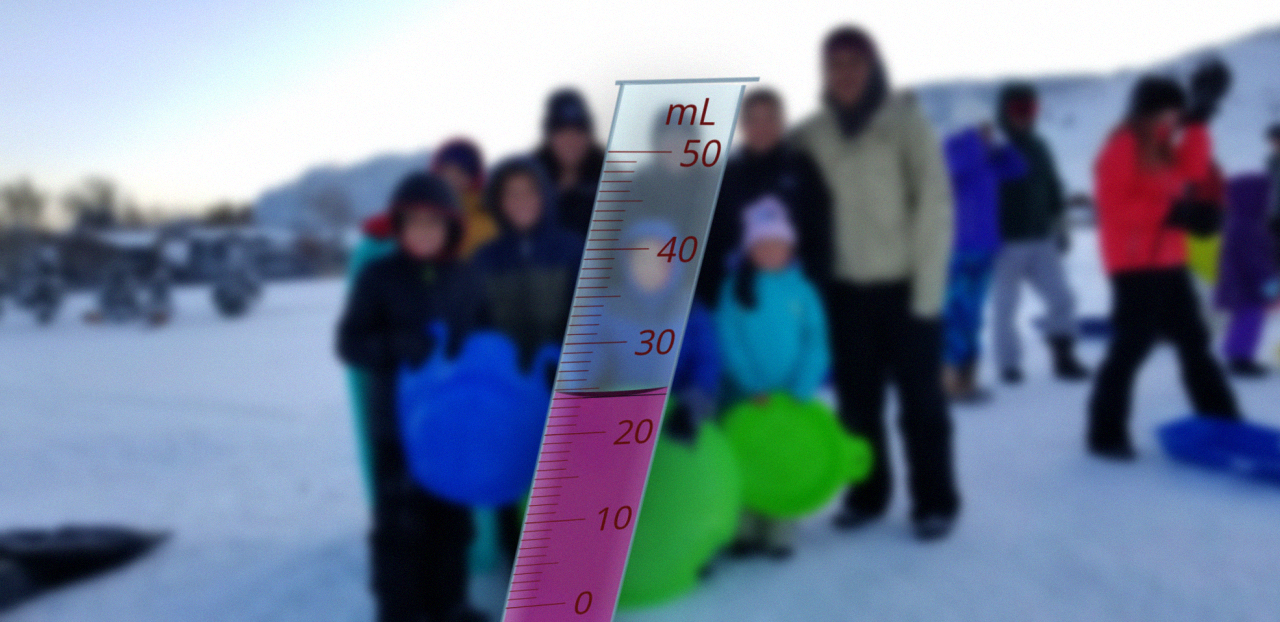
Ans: mL 24
